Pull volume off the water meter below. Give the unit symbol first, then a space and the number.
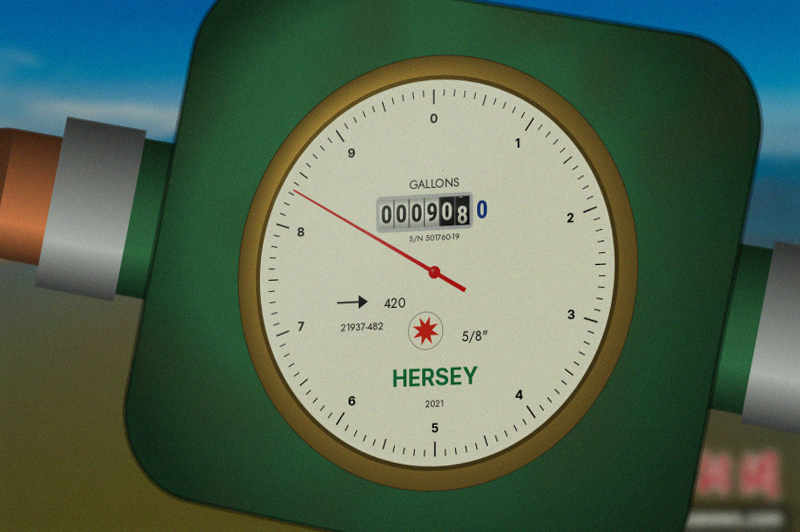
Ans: gal 9078.3
